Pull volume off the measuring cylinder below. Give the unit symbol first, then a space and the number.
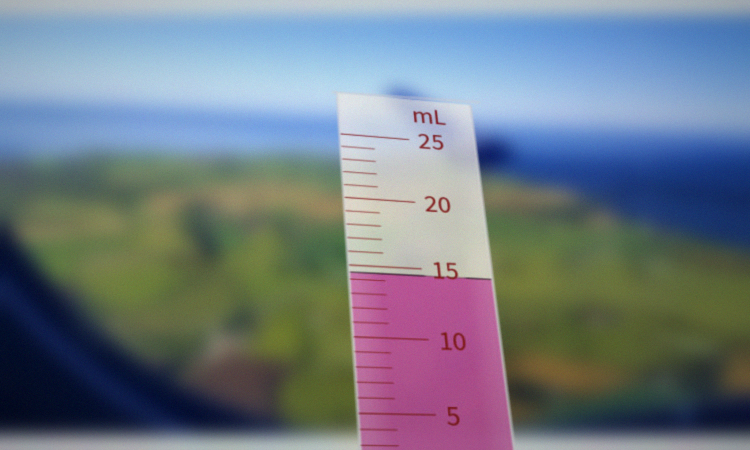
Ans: mL 14.5
